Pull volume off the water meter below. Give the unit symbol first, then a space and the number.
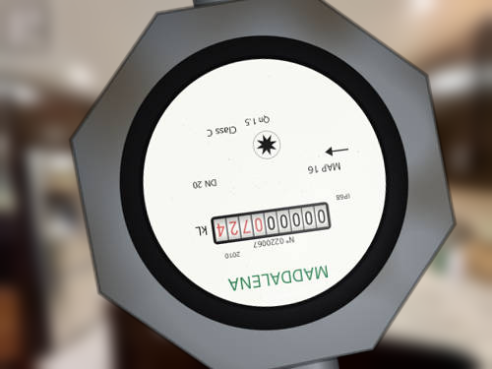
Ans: kL 0.0724
